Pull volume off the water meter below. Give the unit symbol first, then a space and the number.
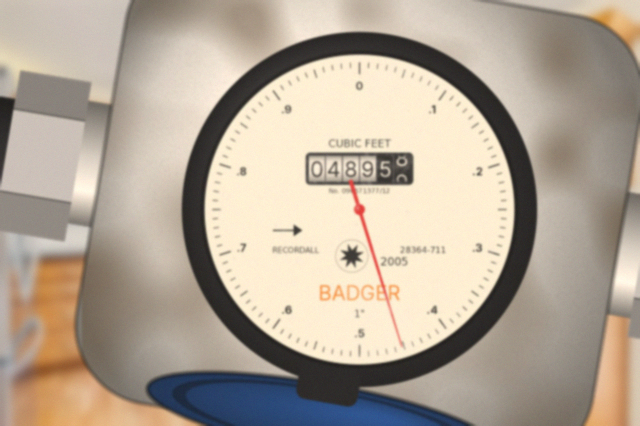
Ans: ft³ 48958.45
